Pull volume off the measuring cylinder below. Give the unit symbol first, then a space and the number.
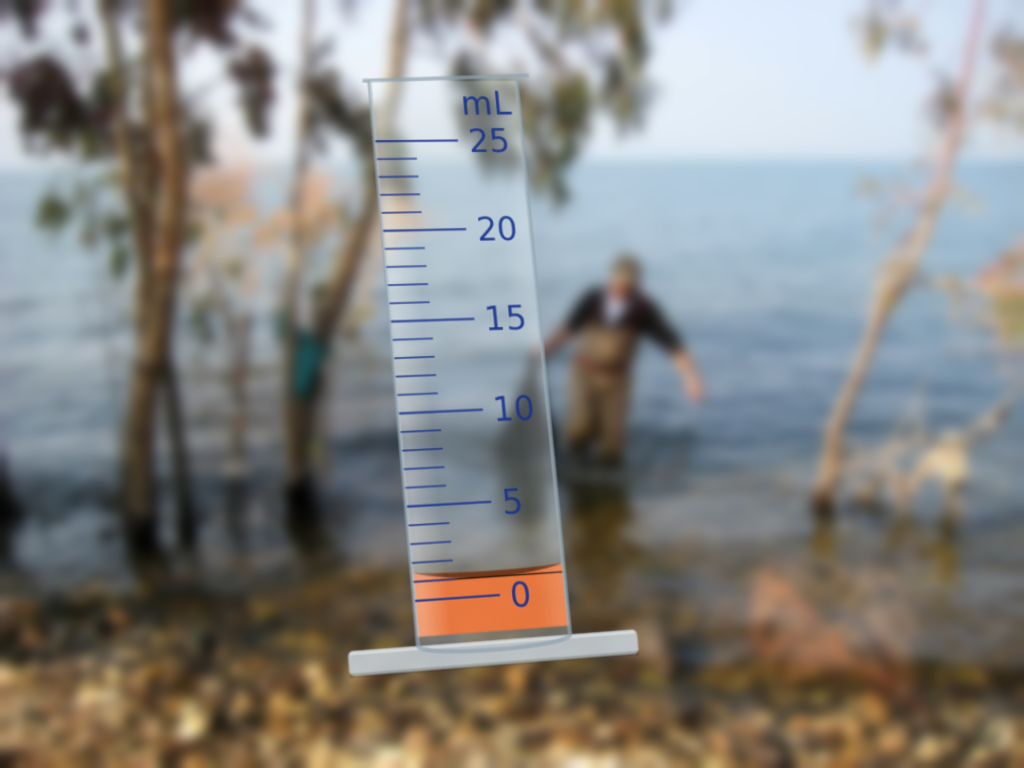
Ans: mL 1
